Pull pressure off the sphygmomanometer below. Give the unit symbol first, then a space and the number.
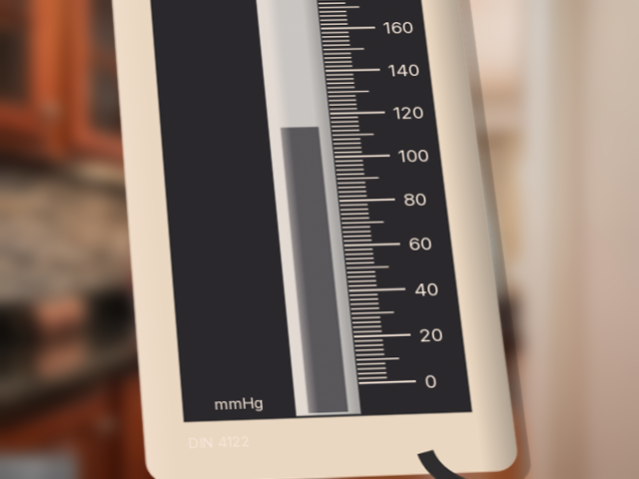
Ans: mmHg 114
